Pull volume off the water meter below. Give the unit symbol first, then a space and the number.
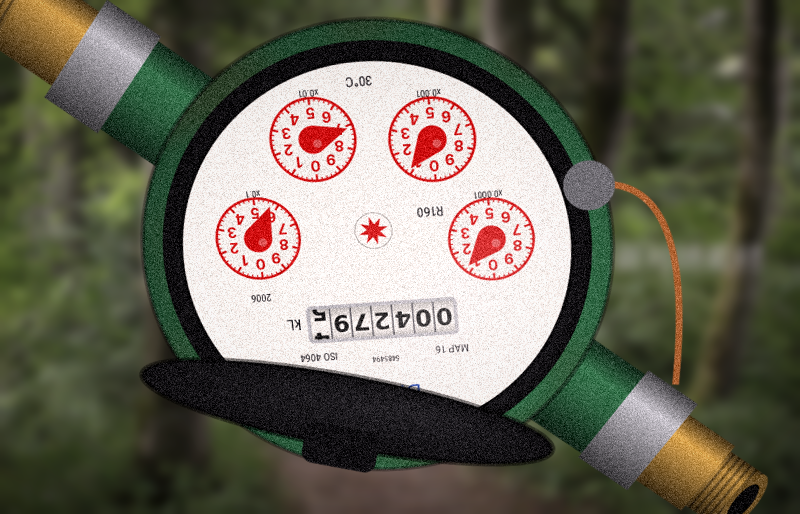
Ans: kL 42794.5711
